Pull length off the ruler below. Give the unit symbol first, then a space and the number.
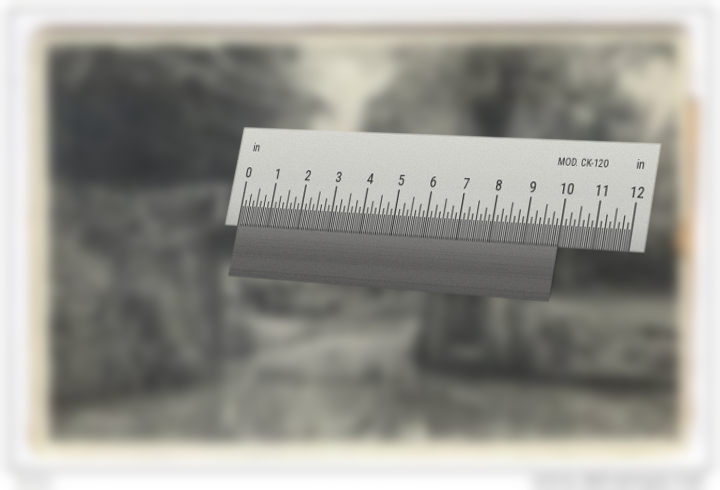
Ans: in 10
